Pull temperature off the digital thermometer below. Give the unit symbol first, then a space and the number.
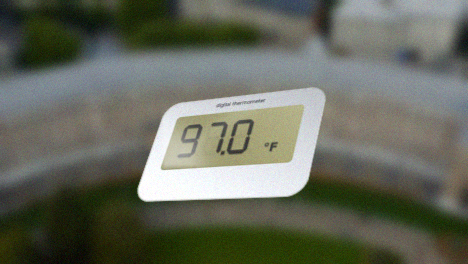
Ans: °F 97.0
